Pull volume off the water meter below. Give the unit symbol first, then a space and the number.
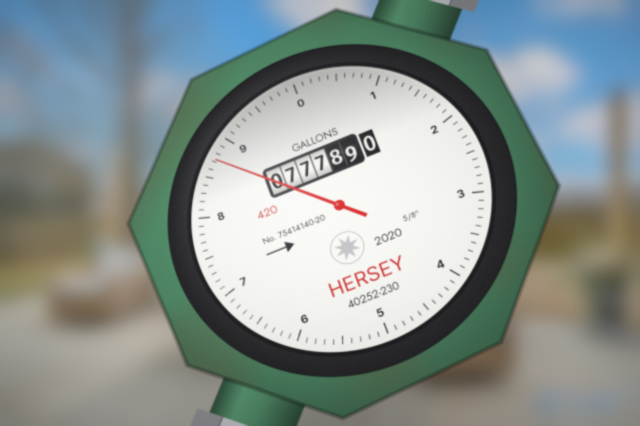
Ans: gal 777888.7
